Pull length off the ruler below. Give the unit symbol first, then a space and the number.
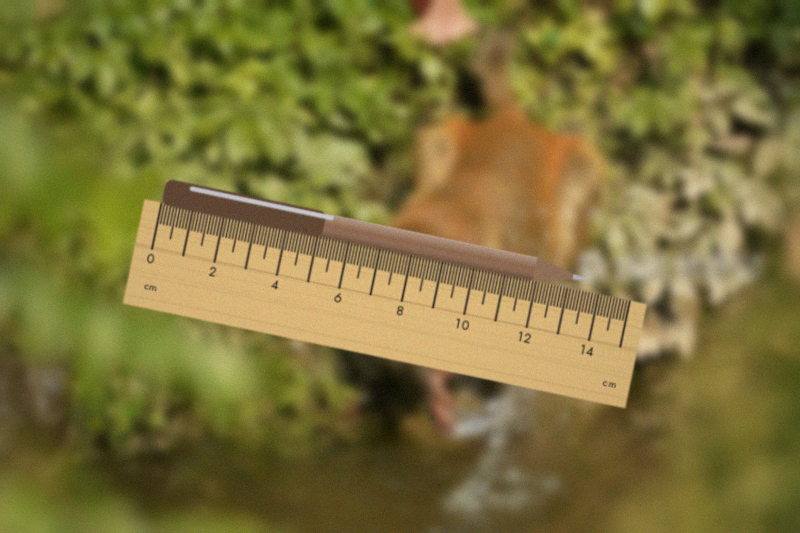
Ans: cm 13.5
